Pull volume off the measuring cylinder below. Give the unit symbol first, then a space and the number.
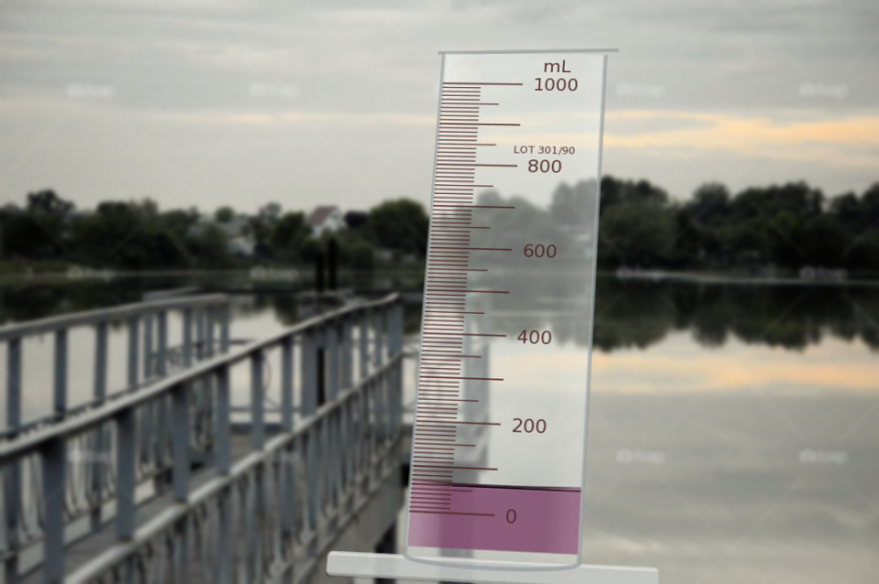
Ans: mL 60
